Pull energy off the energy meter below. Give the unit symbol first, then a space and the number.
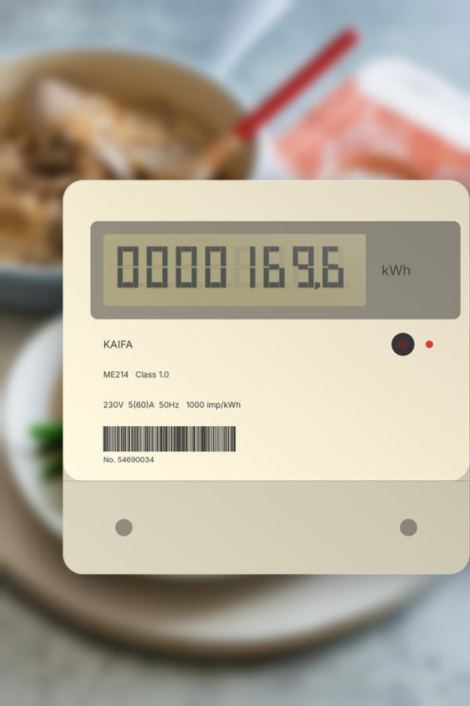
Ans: kWh 169.6
